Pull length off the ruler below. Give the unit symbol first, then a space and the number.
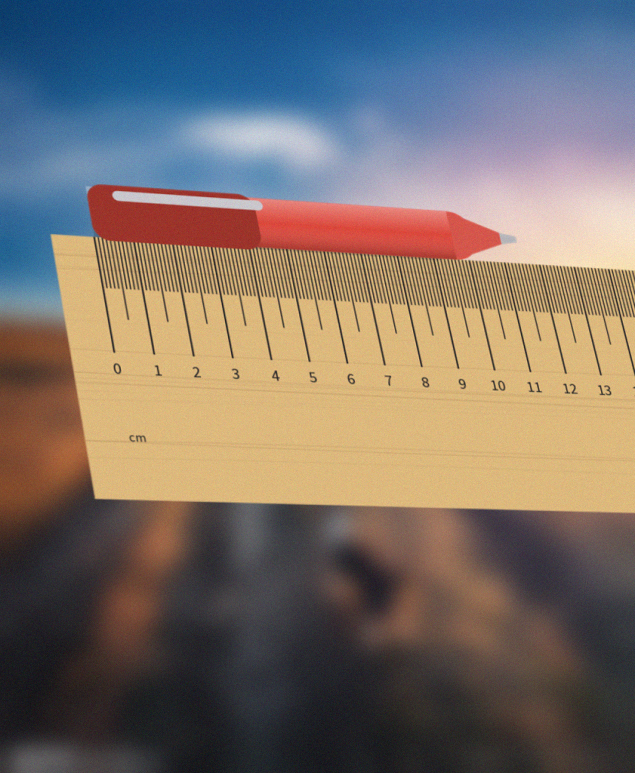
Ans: cm 11.5
